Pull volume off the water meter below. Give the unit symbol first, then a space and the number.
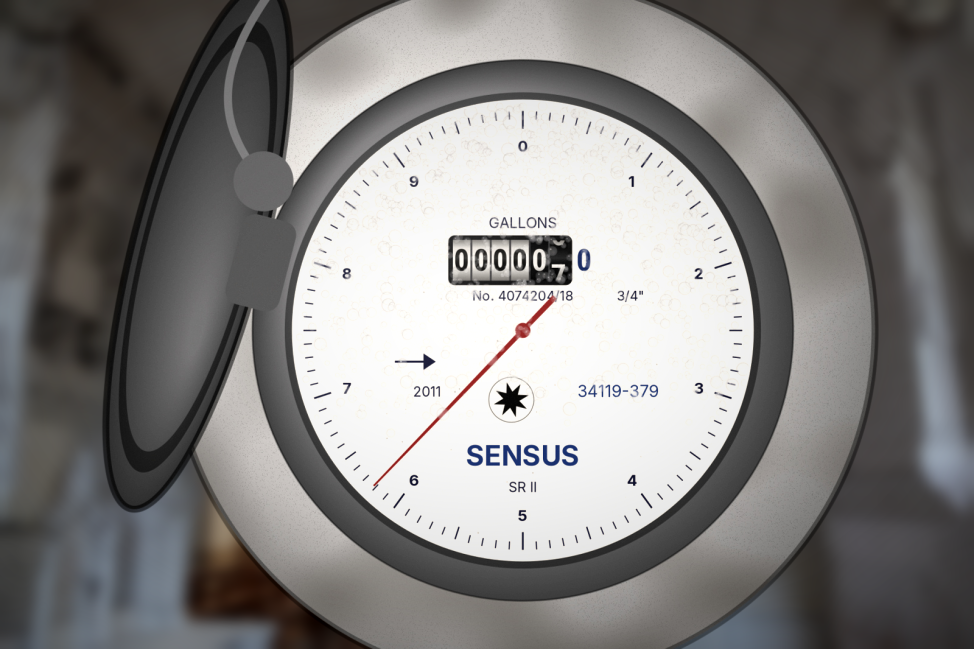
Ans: gal 66.2
